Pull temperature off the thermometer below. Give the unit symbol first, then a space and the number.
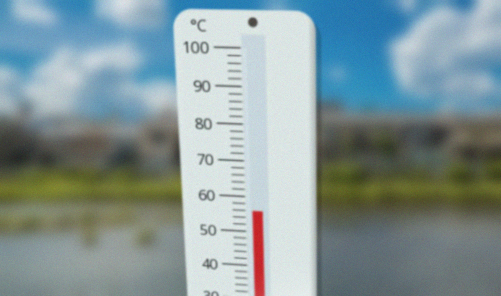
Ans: °C 56
